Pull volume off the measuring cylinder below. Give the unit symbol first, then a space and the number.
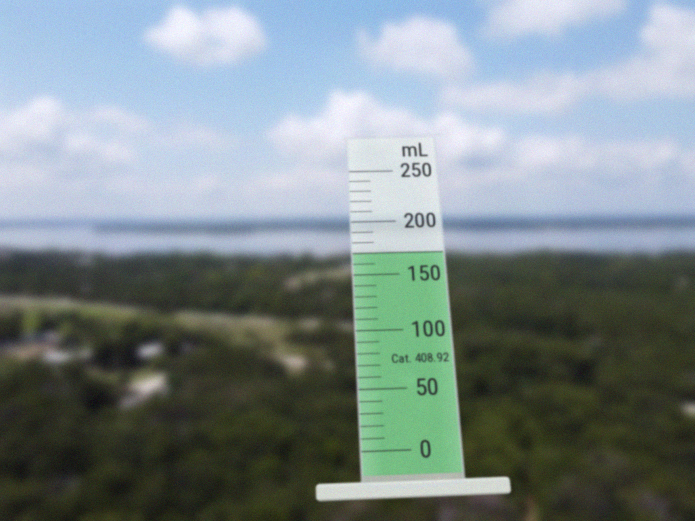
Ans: mL 170
